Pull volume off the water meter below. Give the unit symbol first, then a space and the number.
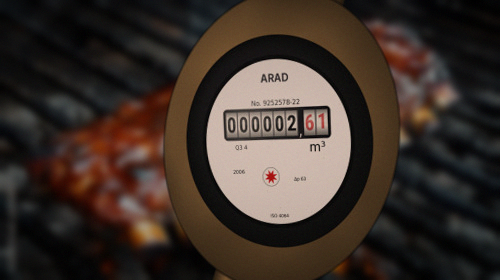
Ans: m³ 2.61
